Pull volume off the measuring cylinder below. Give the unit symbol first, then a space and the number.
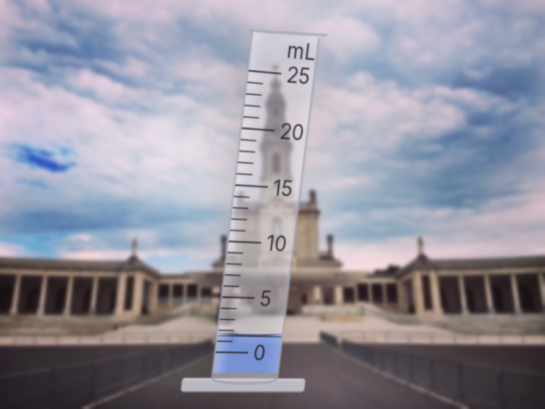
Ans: mL 1.5
